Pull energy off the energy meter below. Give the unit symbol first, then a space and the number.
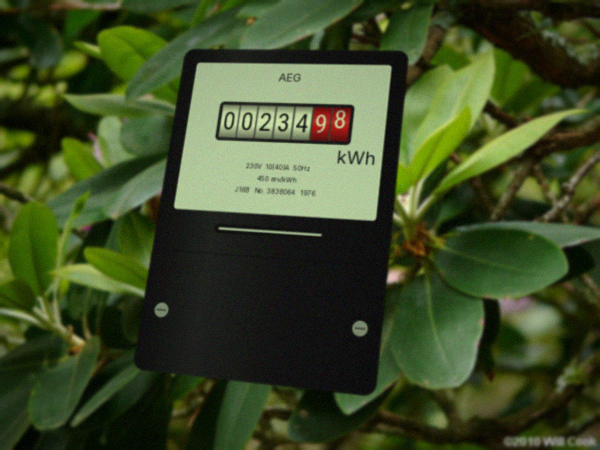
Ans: kWh 234.98
